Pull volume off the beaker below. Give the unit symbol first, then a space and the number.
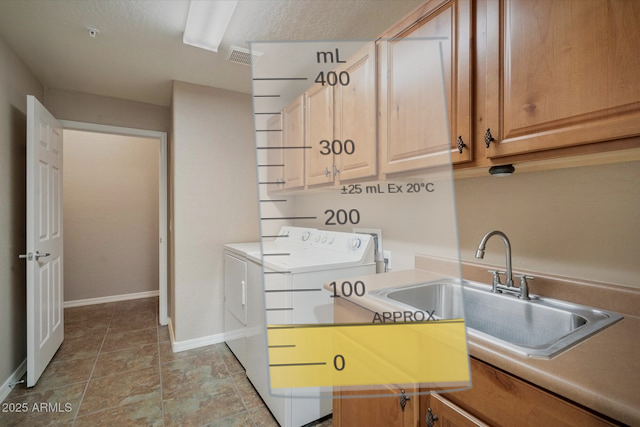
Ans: mL 50
